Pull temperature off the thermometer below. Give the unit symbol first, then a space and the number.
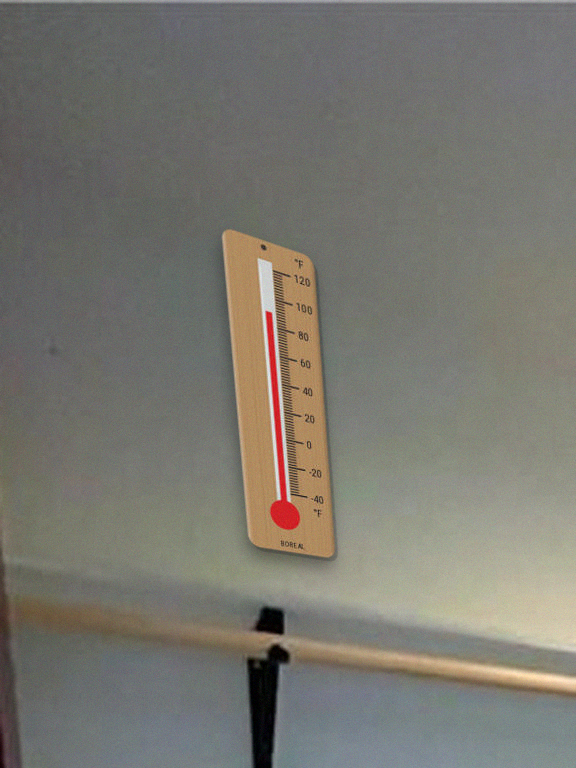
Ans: °F 90
